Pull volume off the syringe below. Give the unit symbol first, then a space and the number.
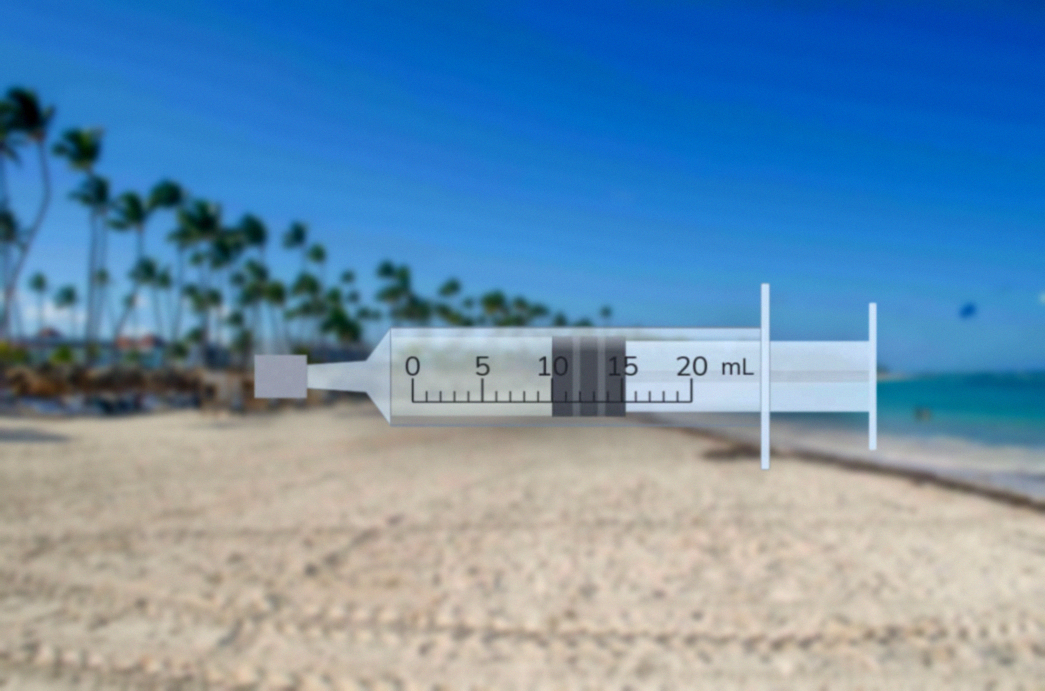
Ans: mL 10
